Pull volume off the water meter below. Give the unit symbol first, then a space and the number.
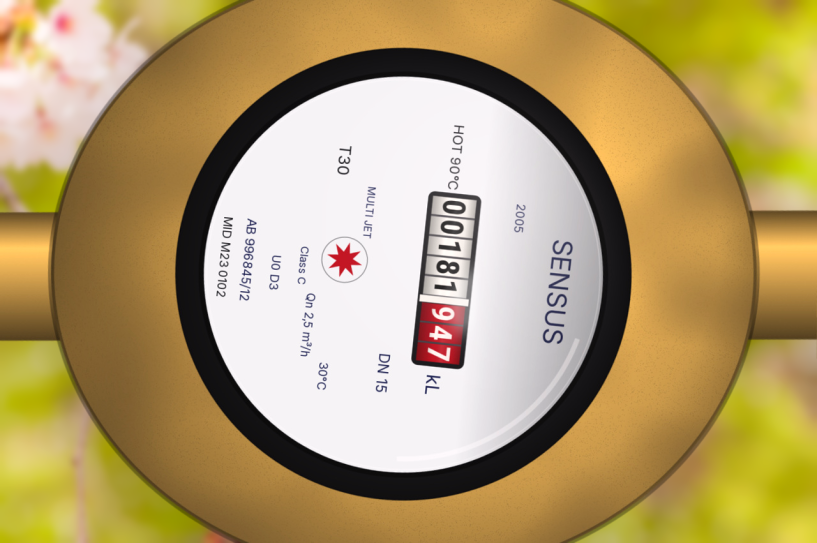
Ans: kL 181.947
